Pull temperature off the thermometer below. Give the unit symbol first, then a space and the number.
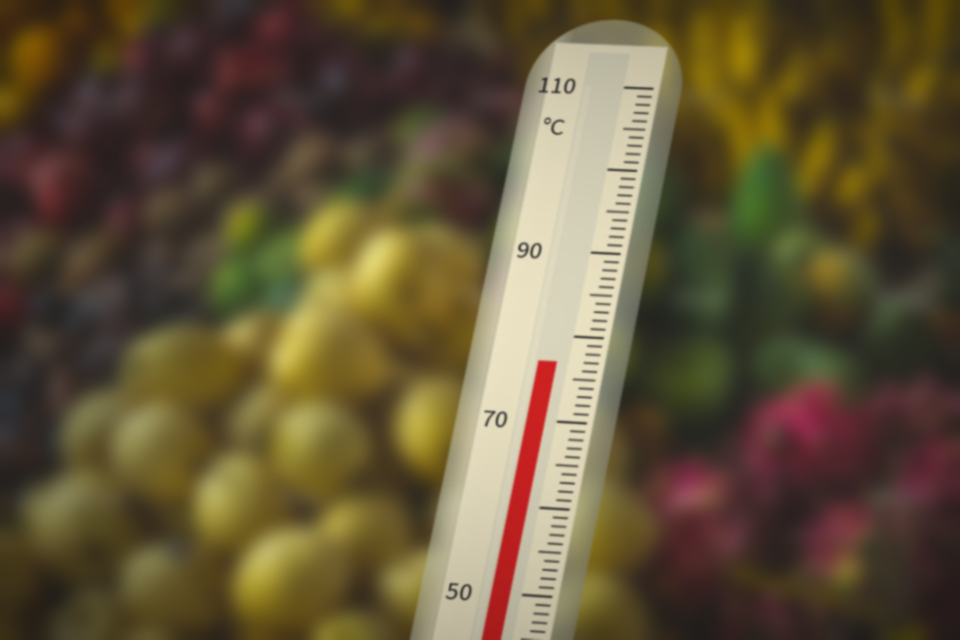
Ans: °C 77
